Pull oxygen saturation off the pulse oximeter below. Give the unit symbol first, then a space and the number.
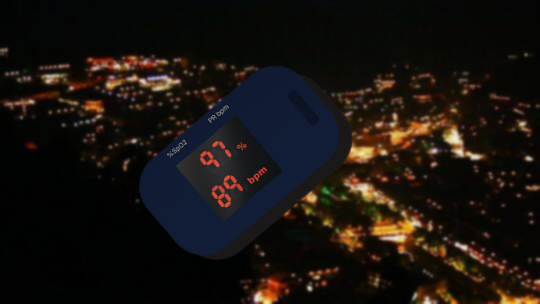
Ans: % 97
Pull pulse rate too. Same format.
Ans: bpm 89
